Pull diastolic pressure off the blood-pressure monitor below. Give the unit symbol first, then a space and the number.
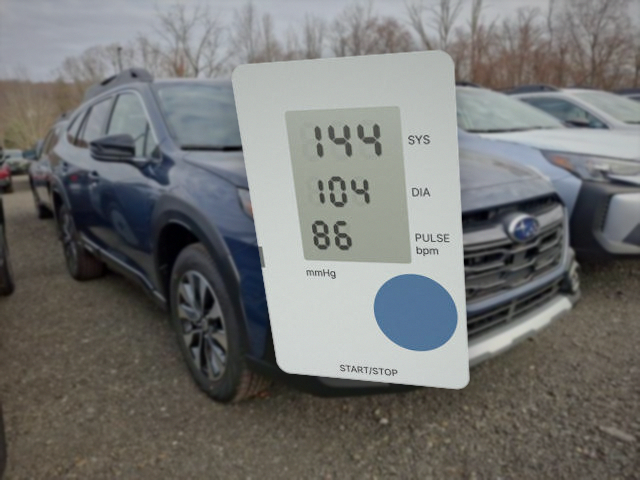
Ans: mmHg 104
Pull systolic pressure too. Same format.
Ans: mmHg 144
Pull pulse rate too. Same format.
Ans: bpm 86
